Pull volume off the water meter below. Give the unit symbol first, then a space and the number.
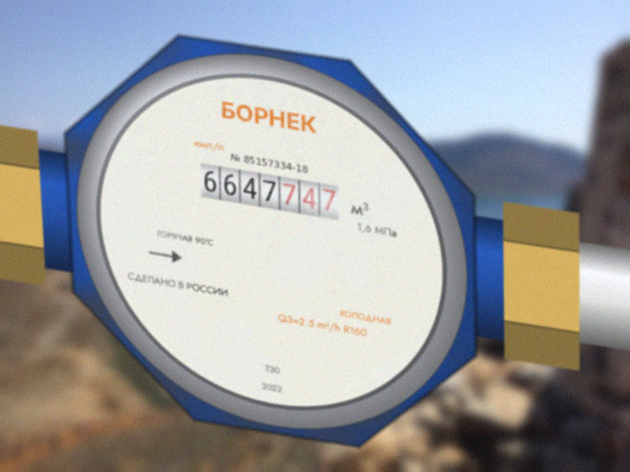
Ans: m³ 6647.747
